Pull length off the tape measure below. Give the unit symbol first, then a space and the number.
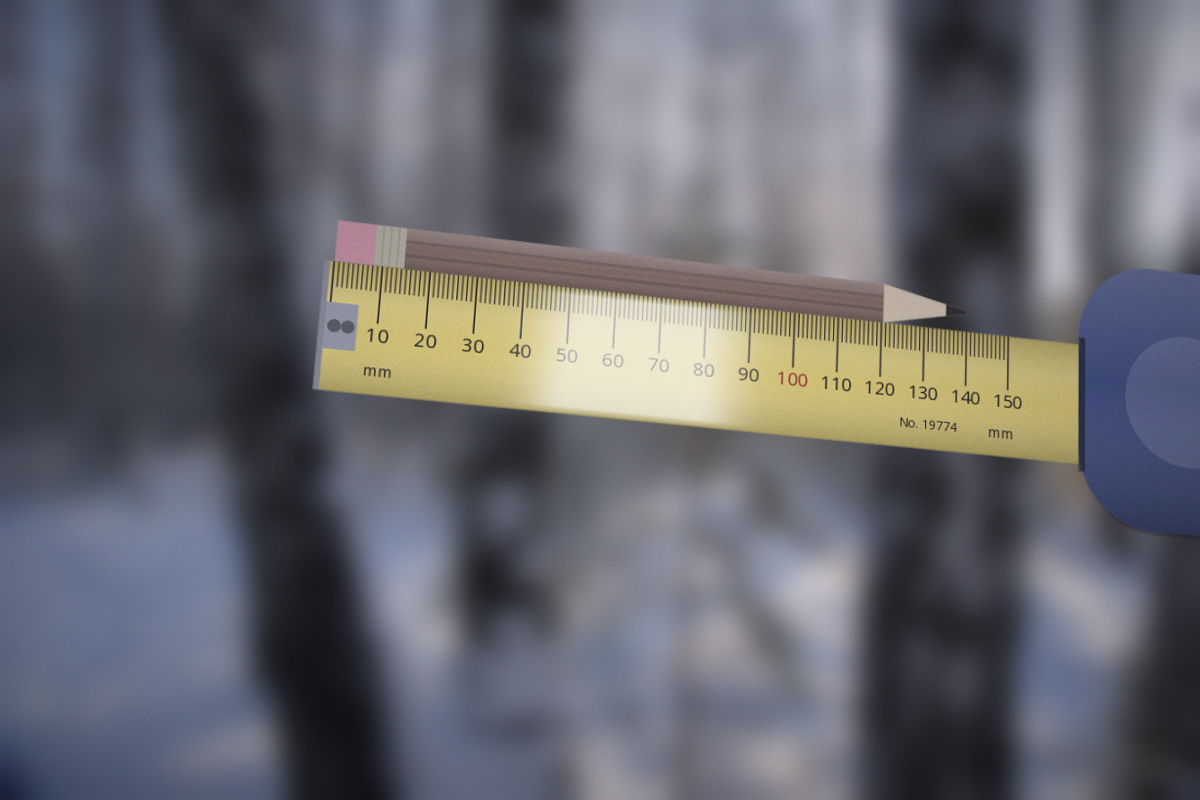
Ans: mm 140
